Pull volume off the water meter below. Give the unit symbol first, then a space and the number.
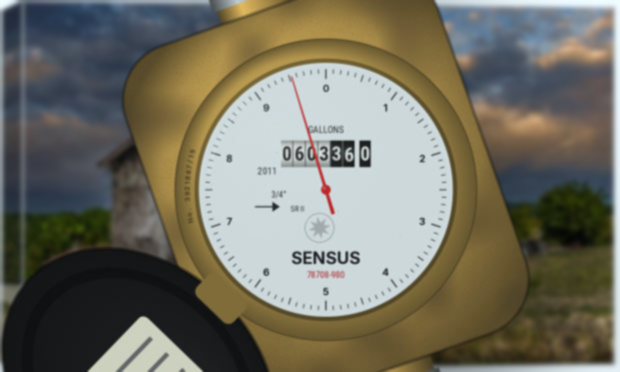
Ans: gal 603359.5
